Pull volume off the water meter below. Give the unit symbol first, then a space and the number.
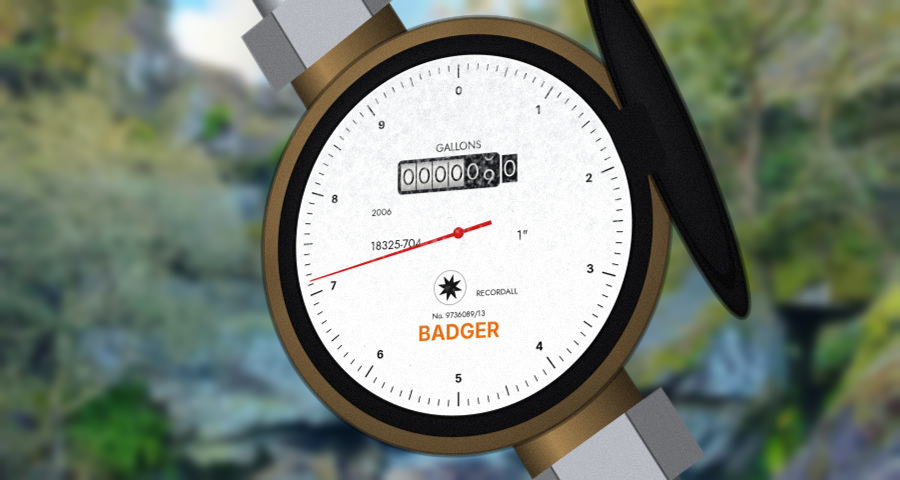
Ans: gal 87.1
